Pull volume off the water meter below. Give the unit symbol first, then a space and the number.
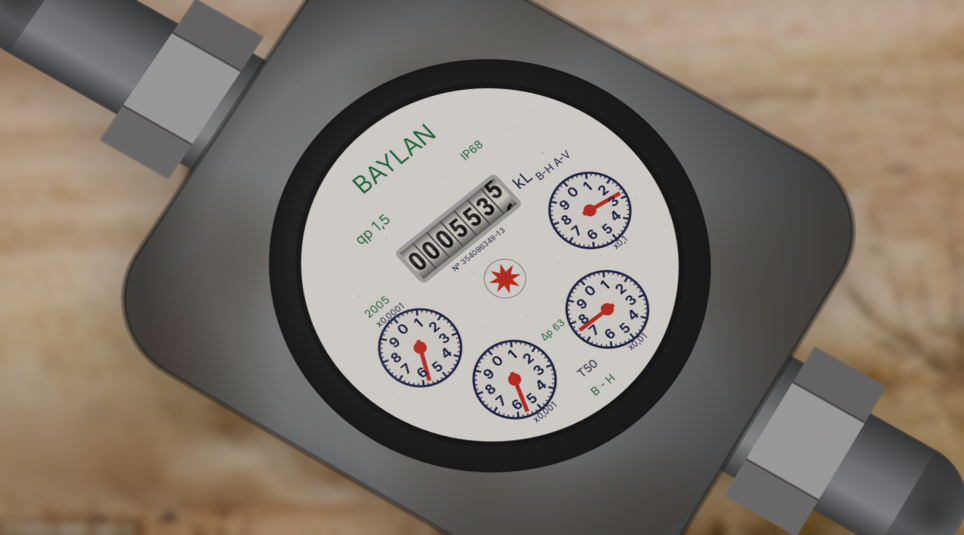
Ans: kL 5535.2755
